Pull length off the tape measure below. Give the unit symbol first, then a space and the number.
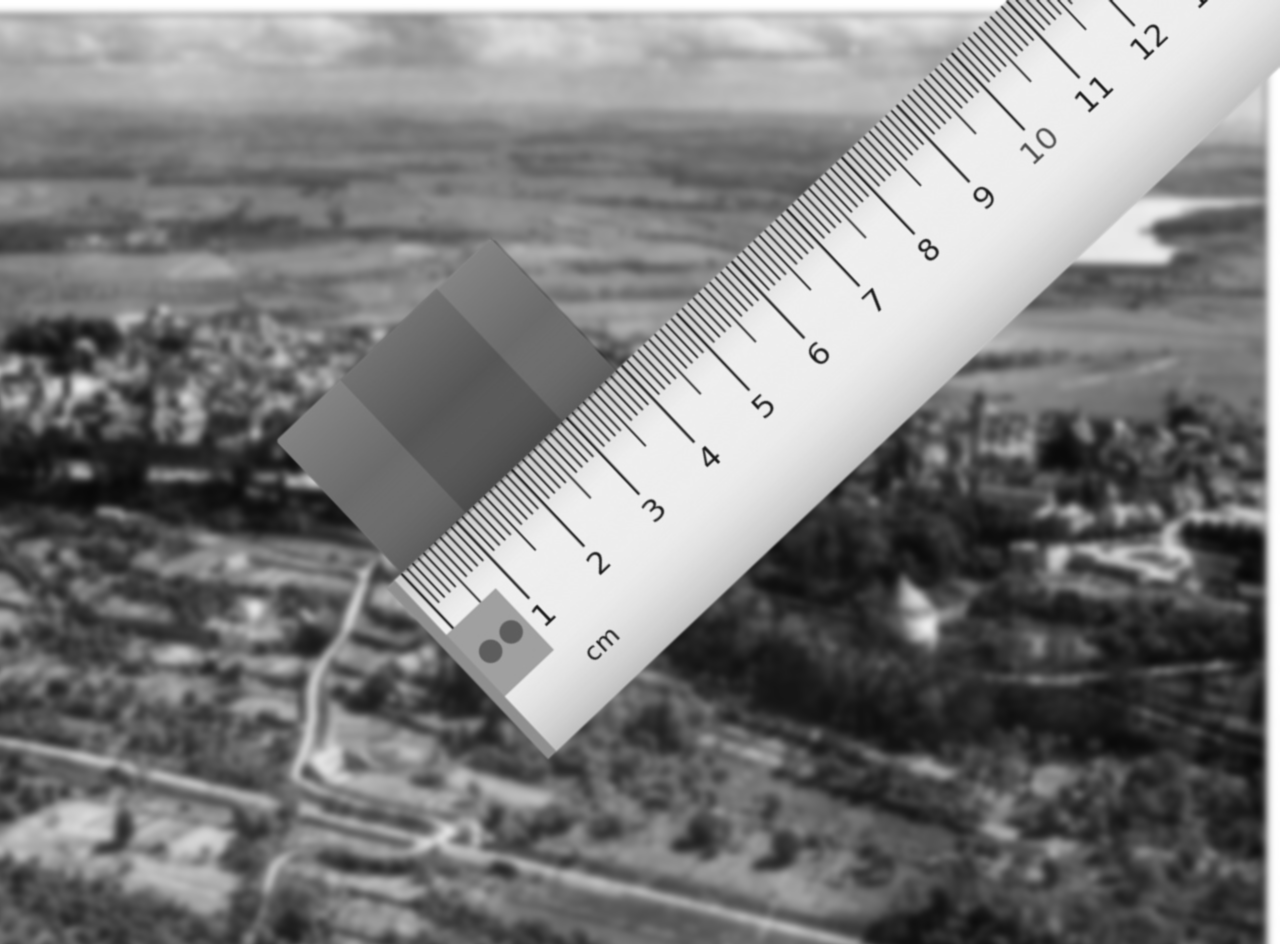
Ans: cm 3.9
